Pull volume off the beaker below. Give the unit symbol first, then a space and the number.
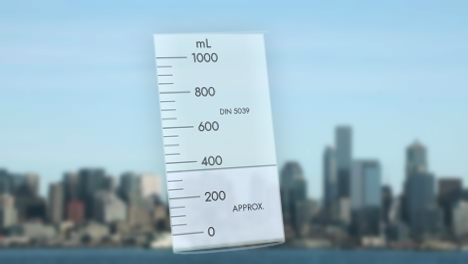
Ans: mL 350
